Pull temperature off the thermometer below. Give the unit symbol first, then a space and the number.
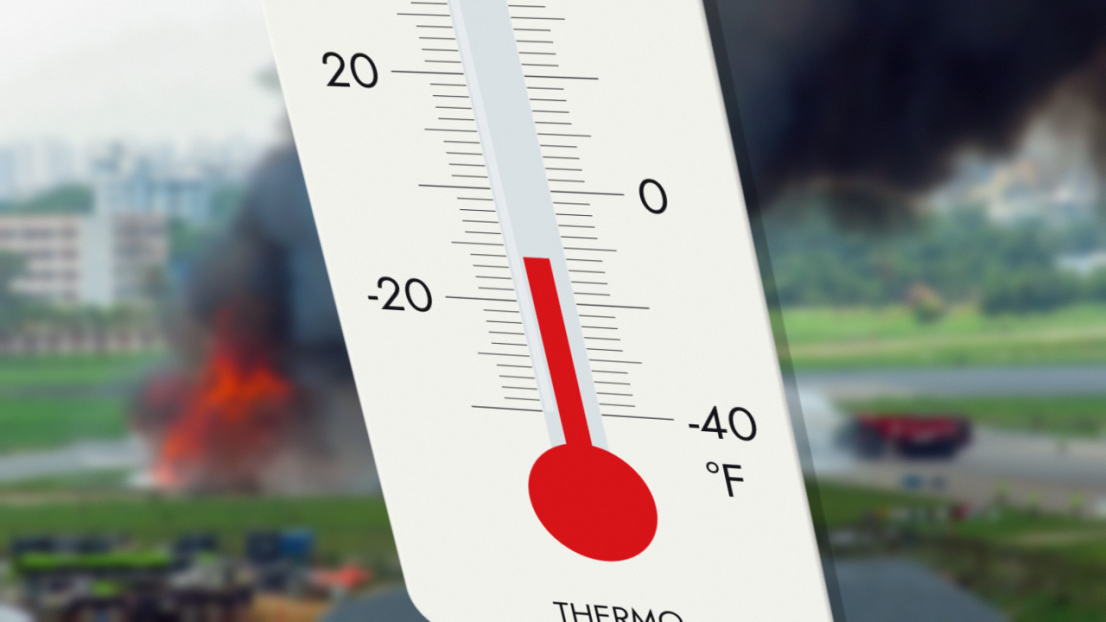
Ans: °F -12
